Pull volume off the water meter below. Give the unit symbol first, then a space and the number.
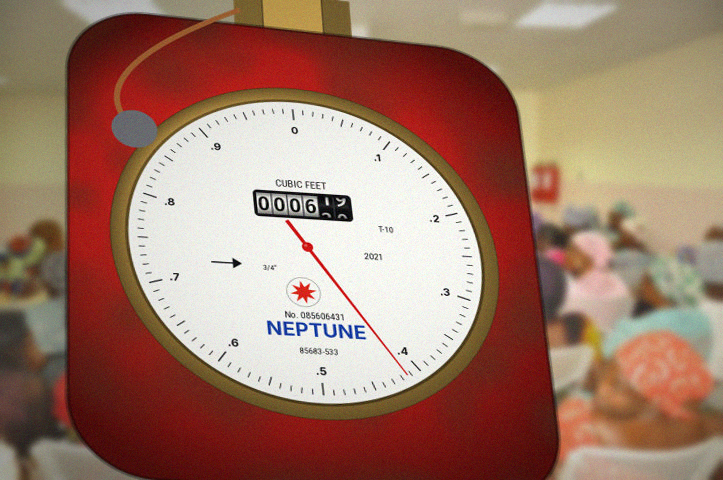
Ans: ft³ 619.41
